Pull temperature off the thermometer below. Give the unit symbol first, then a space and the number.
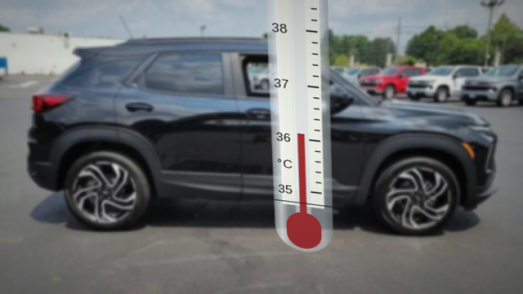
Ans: °C 36.1
